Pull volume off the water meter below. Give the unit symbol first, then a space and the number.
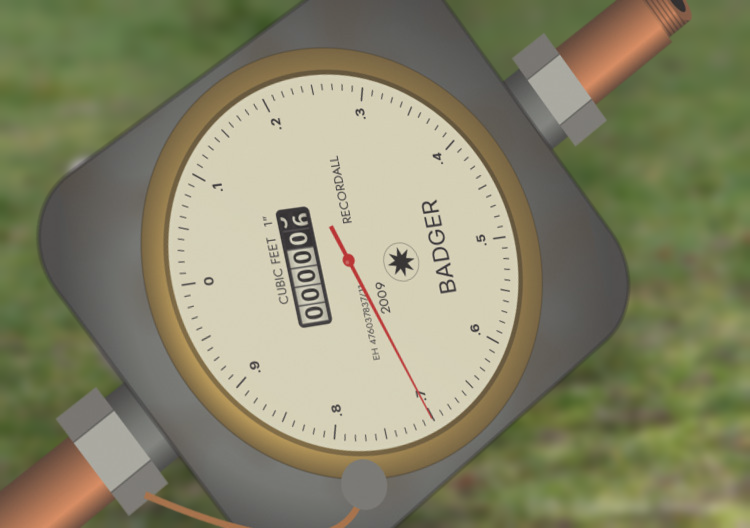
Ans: ft³ 5.70
